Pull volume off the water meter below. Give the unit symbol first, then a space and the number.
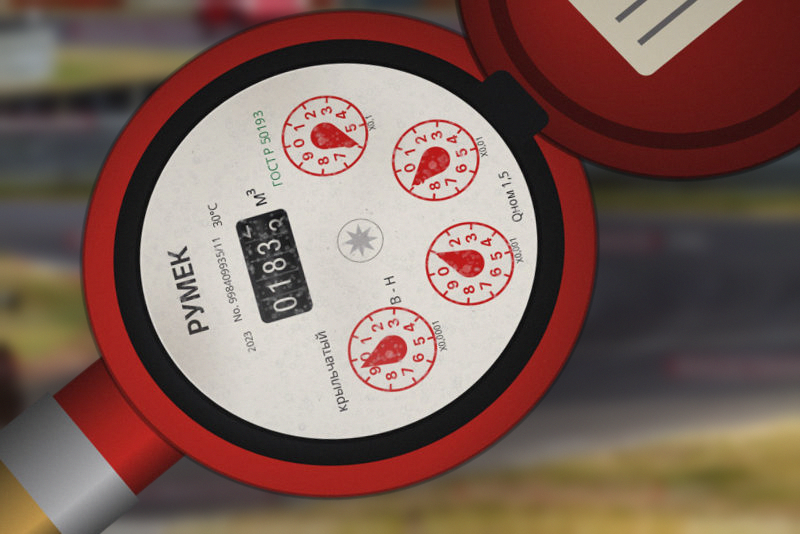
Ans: m³ 1832.5909
